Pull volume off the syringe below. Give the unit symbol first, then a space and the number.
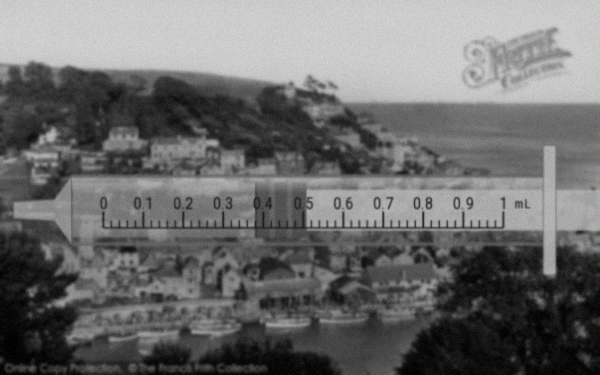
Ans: mL 0.38
